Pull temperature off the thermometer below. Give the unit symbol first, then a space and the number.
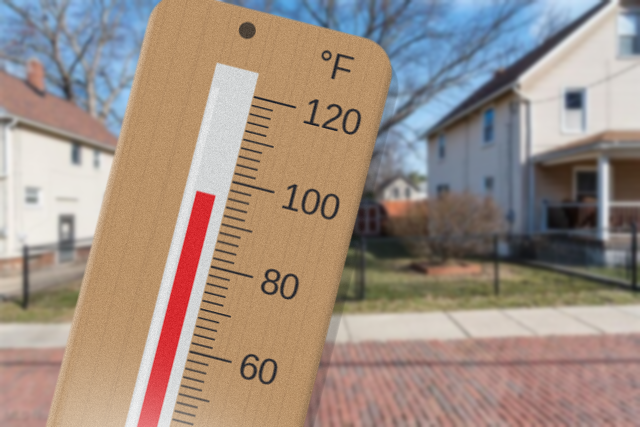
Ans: °F 96
